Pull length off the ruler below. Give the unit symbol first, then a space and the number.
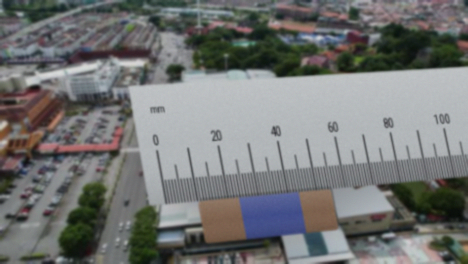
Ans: mm 45
